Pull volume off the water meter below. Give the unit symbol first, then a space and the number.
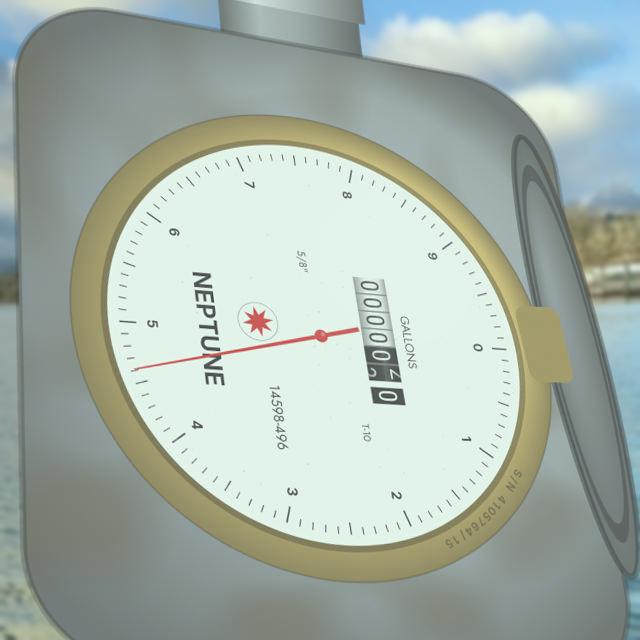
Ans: gal 24.6
